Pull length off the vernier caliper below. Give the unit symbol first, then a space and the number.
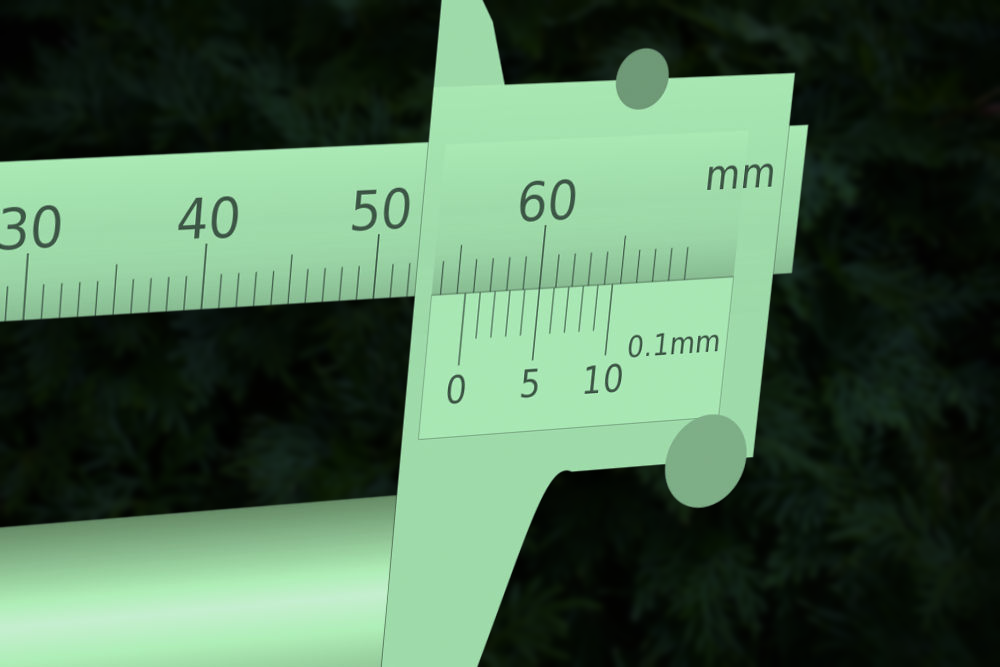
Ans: mm 55.5
